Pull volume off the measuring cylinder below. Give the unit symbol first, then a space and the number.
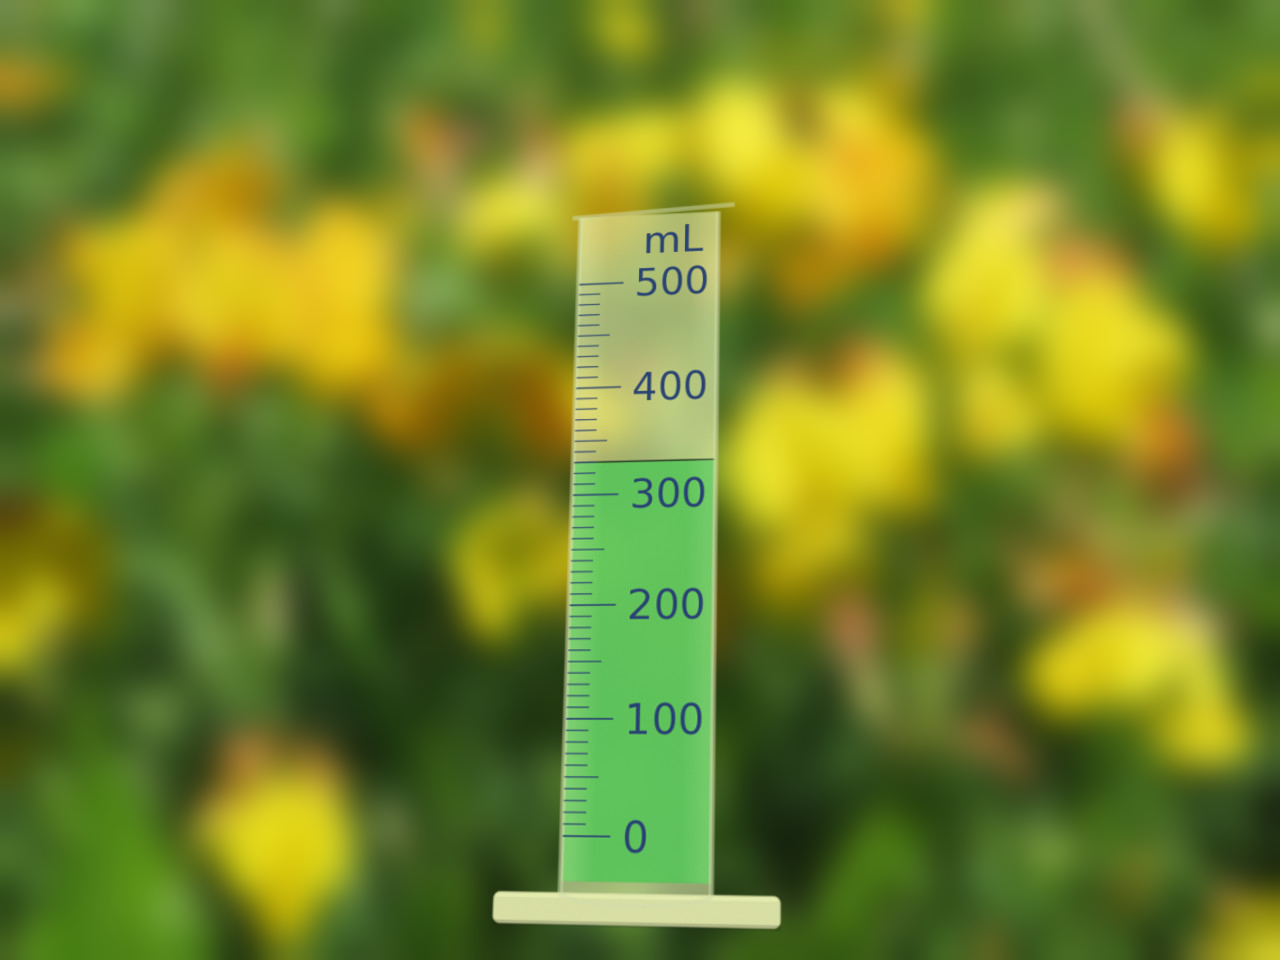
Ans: mL 330
